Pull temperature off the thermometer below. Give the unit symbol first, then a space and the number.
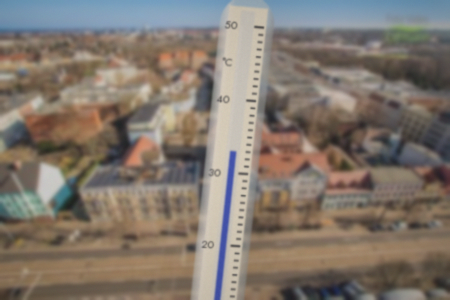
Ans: °C 33
